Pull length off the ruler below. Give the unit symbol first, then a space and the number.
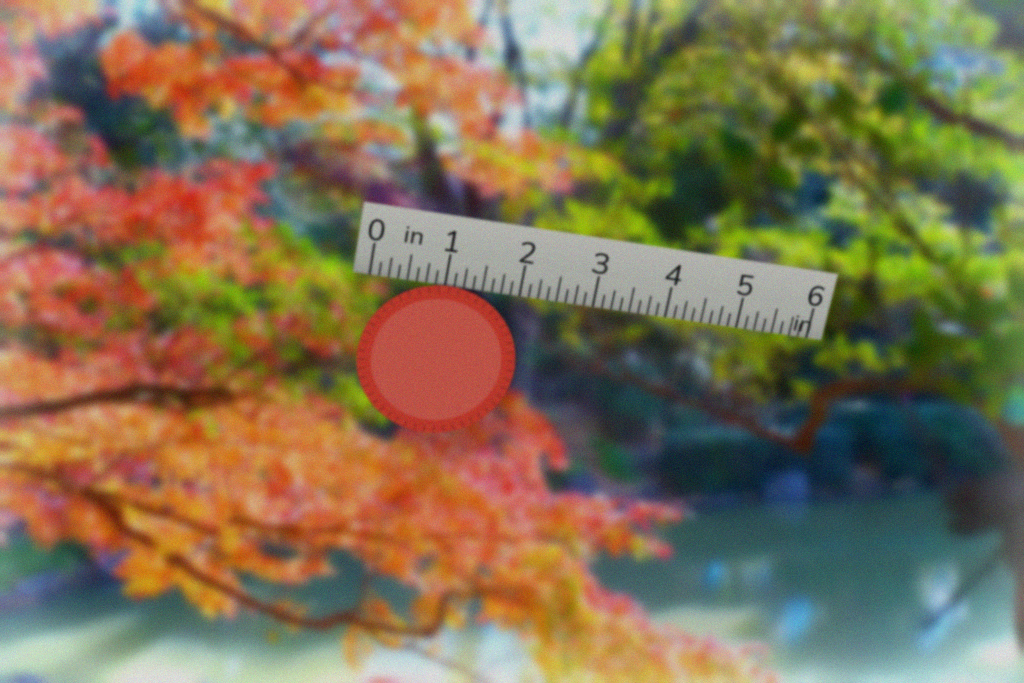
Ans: in 2.125
